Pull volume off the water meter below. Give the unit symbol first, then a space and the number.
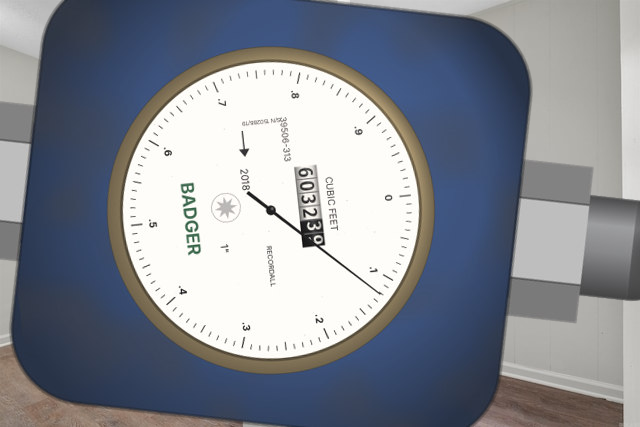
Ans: ft³ 603239.12
